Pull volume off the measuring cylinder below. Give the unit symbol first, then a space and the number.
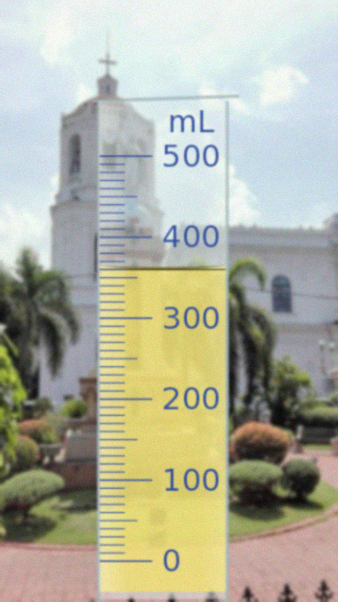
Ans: mL 360
